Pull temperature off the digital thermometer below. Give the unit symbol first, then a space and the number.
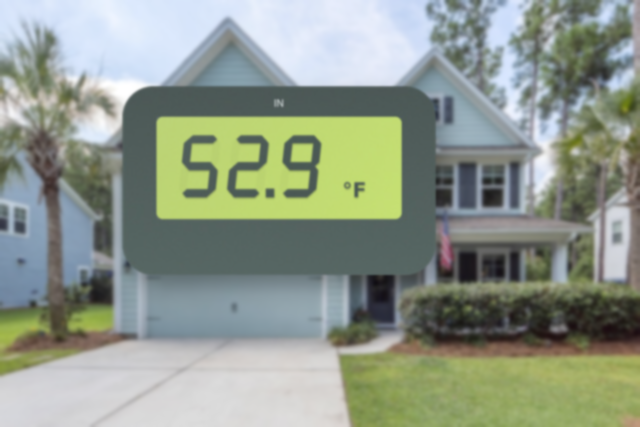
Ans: °F 52.9
